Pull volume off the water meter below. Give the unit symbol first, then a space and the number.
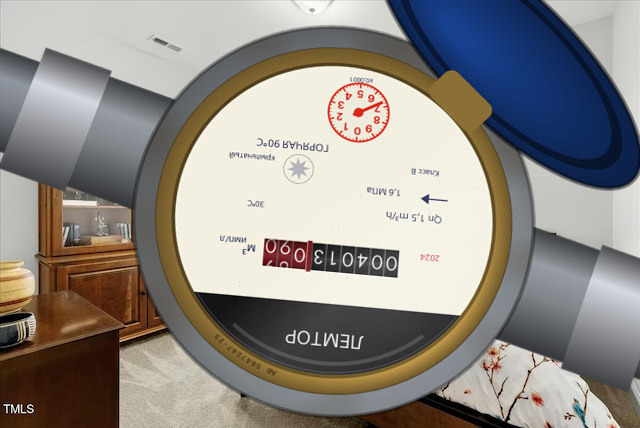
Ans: m³ 4013.0896
